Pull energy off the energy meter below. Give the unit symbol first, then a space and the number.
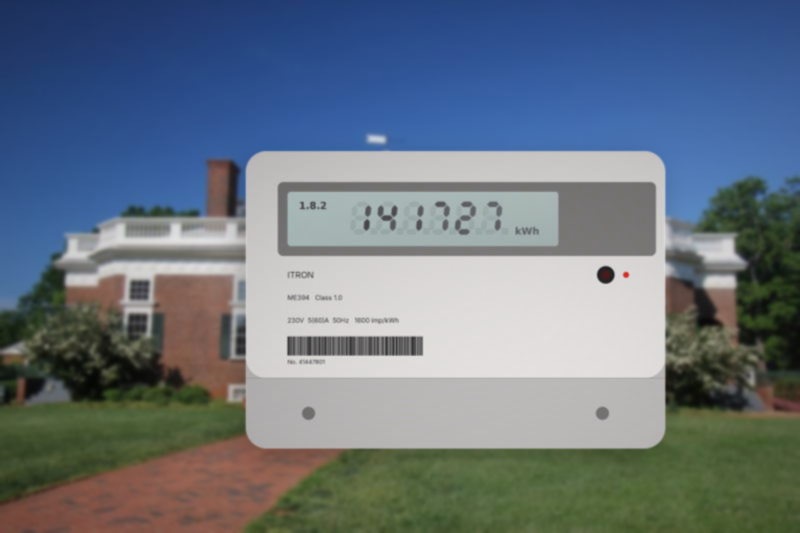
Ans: kWh 141727
